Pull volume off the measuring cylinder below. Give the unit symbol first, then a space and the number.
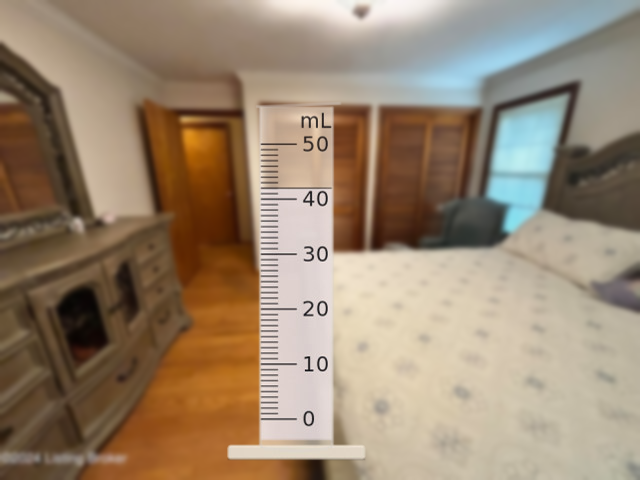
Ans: mL 42
